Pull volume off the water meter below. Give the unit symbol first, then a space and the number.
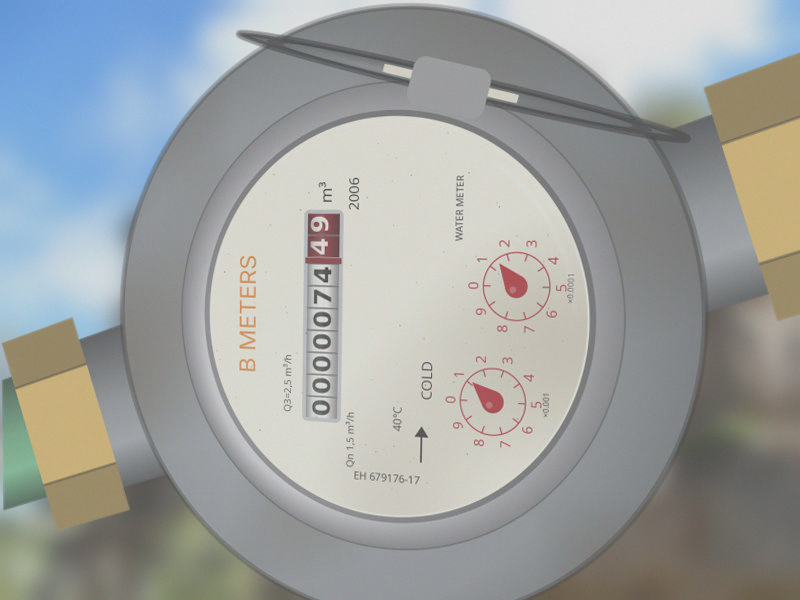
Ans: m³ 74.4911
